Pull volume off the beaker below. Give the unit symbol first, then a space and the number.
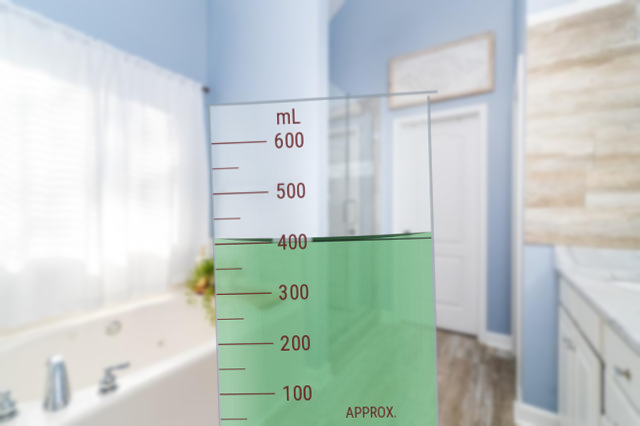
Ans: mL 400
